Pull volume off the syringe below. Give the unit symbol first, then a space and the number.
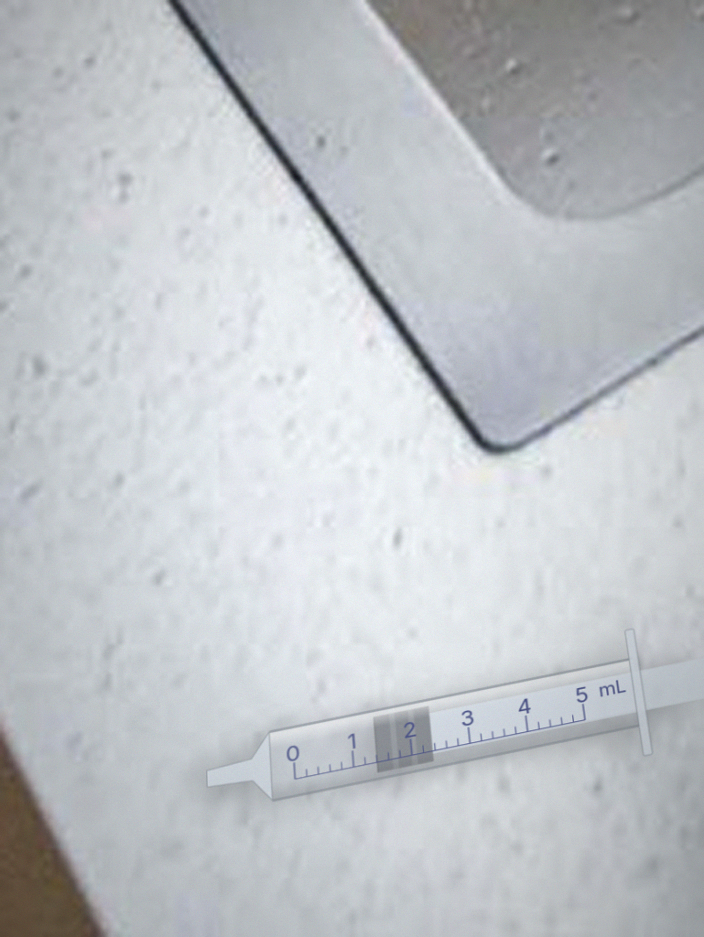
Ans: mL 1.4
